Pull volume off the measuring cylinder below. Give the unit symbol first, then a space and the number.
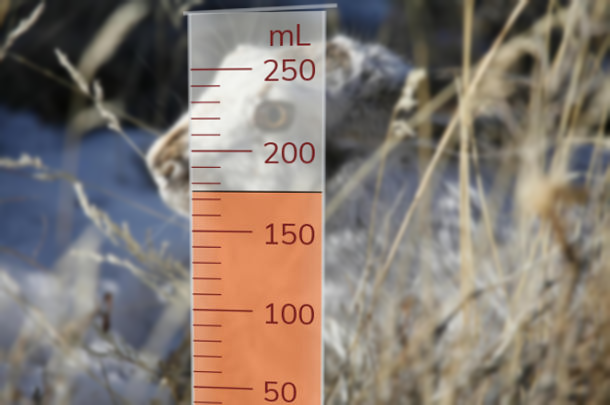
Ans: mL 175
